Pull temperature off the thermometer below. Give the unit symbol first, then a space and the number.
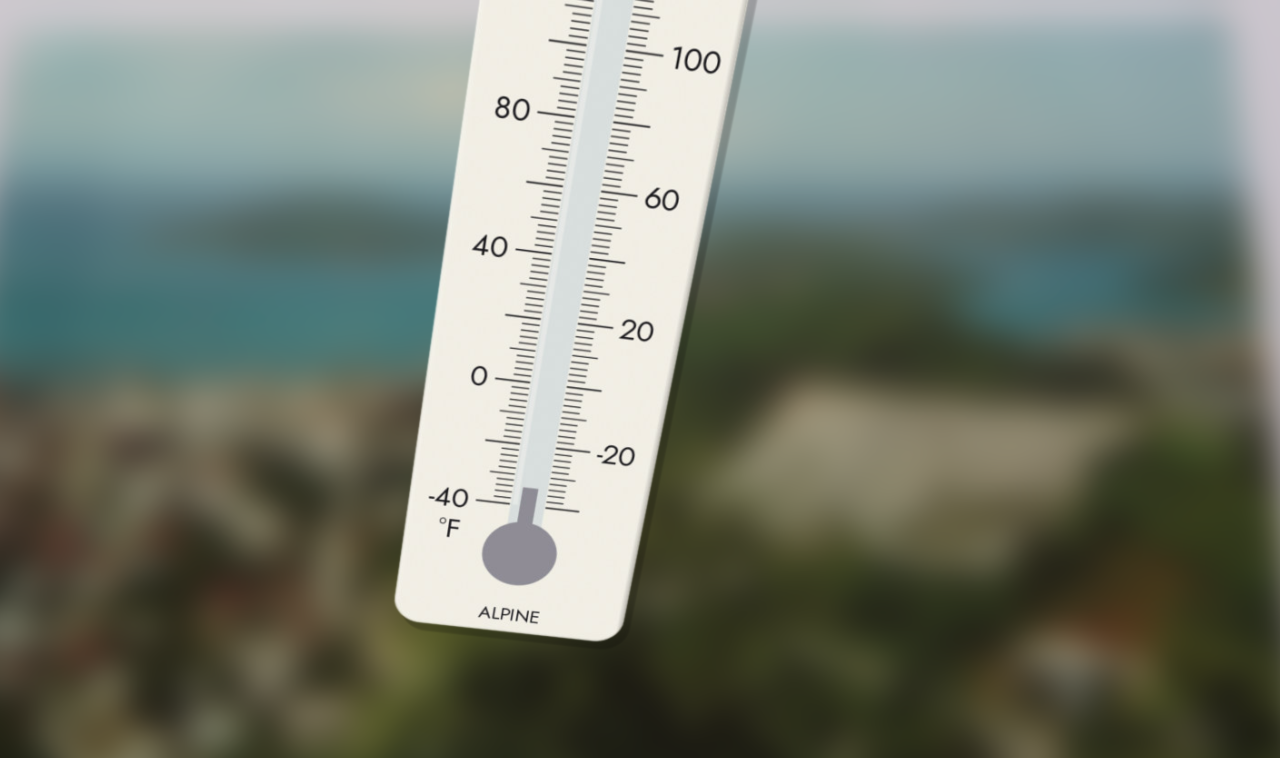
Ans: °F -34
